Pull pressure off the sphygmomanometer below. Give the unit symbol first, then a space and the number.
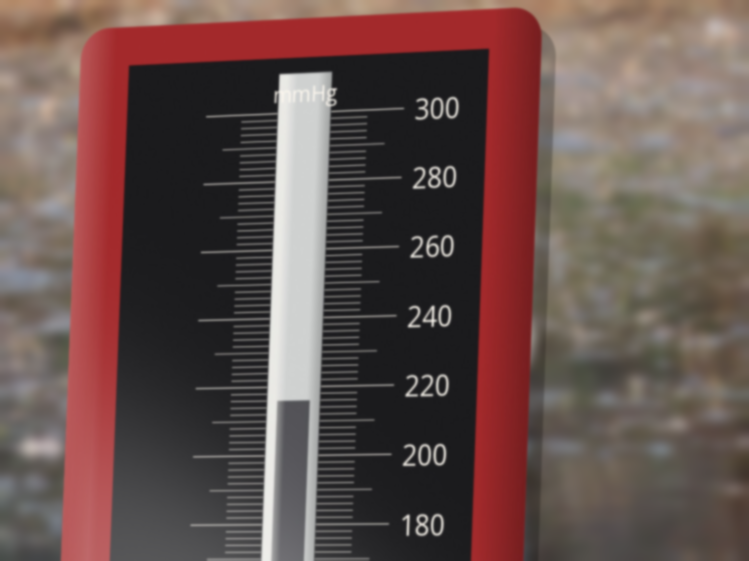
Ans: mmHg 216
